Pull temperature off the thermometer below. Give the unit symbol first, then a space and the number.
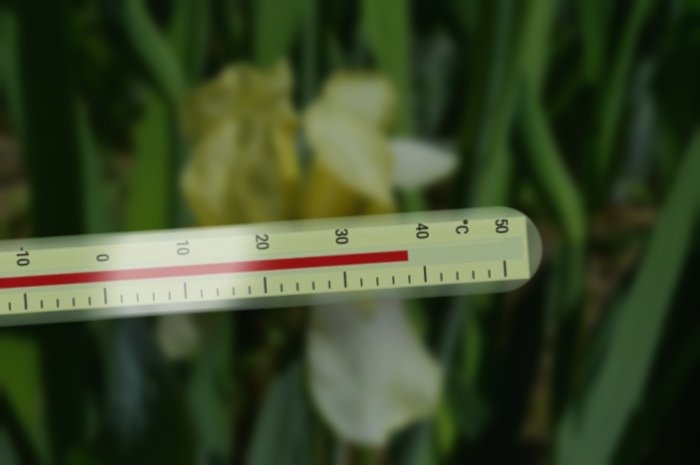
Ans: °C 38
